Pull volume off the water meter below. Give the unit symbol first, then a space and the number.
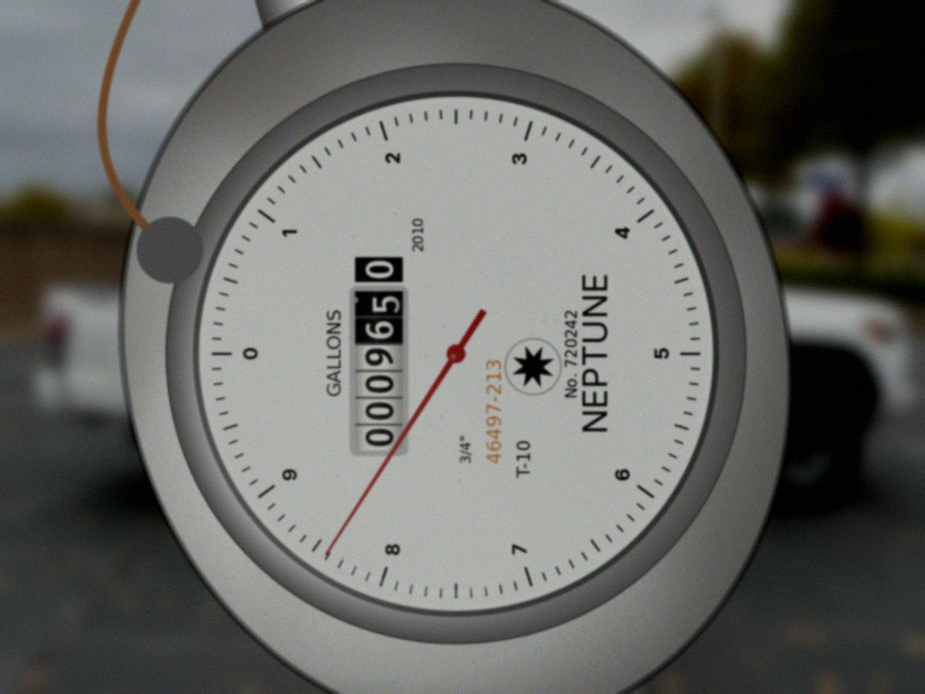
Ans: gal 9648.4
